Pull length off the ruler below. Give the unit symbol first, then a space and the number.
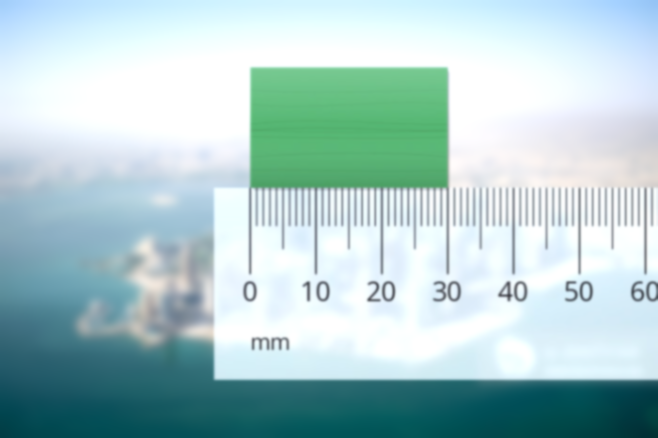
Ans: mm 30
